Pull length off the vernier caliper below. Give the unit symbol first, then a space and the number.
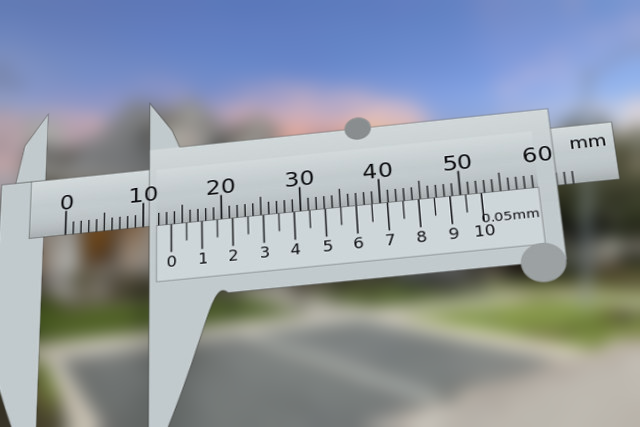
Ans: mm 13.6
